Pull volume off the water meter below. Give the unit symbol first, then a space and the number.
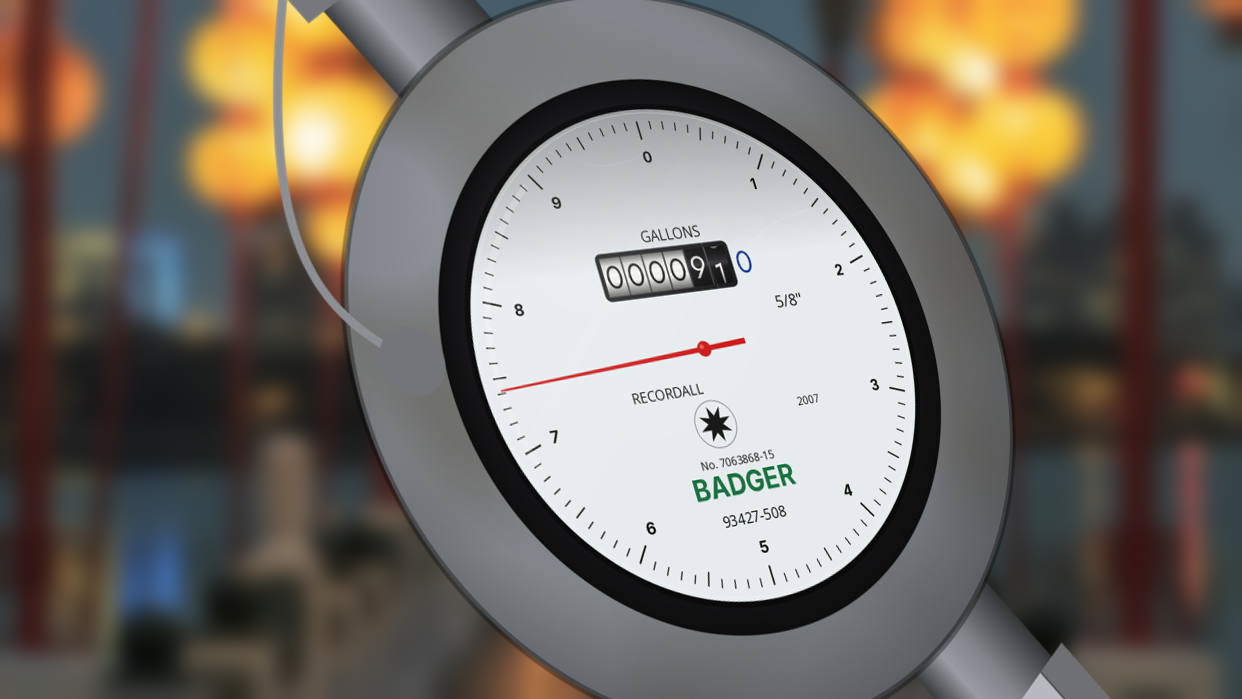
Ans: gal 907.4
